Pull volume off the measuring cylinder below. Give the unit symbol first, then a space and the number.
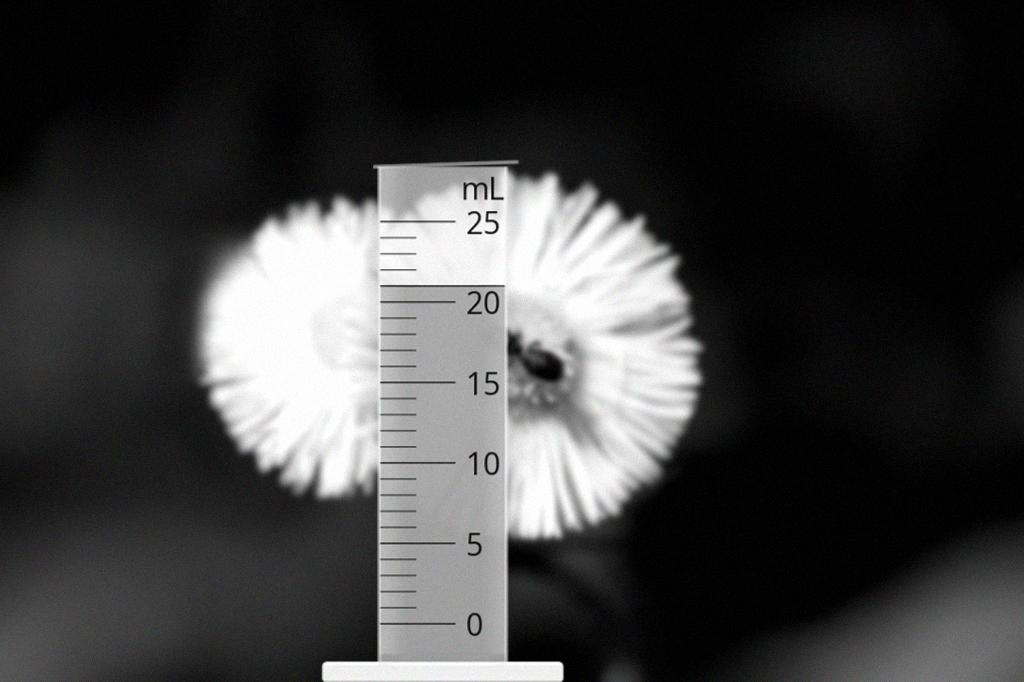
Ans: mL 21
